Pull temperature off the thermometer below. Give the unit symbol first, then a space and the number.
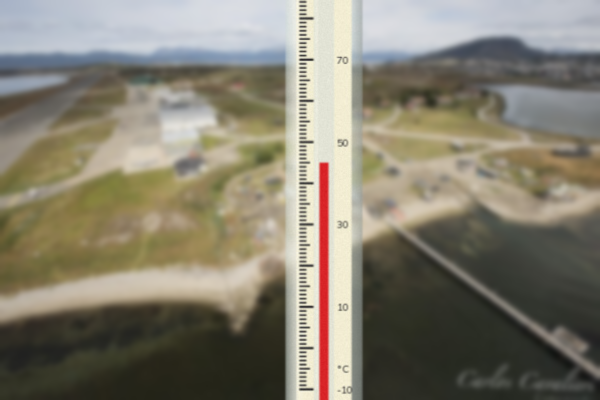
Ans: °C 45
